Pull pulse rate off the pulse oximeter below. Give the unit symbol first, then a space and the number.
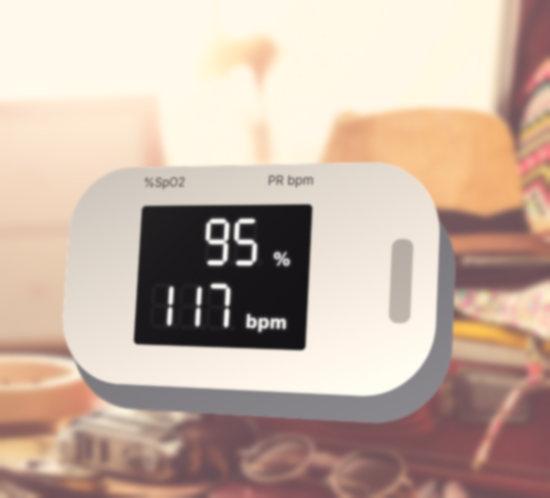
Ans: bpm 117
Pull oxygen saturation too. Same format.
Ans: % 95
